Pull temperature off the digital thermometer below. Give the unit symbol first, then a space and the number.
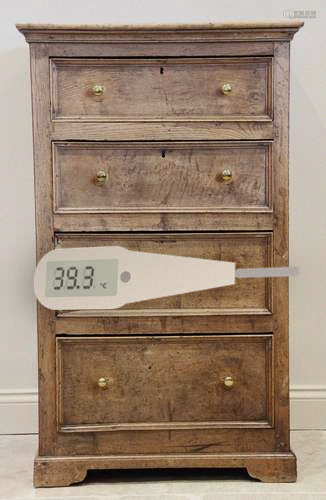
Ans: °C 39.3
